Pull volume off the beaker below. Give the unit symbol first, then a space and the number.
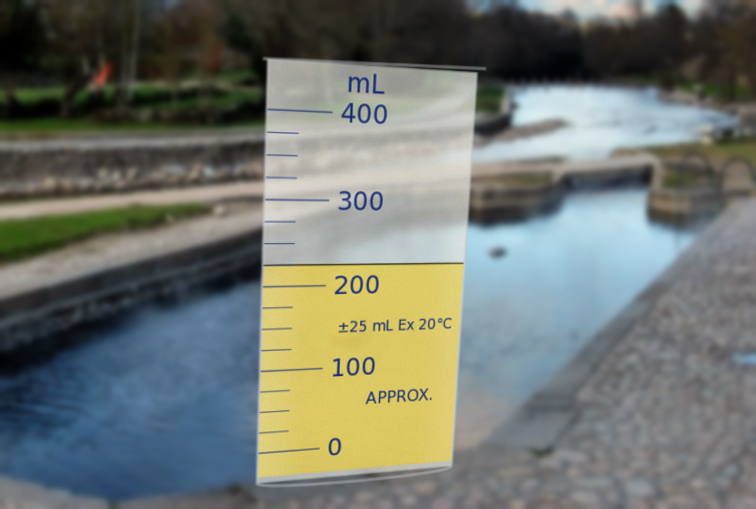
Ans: mL 225
